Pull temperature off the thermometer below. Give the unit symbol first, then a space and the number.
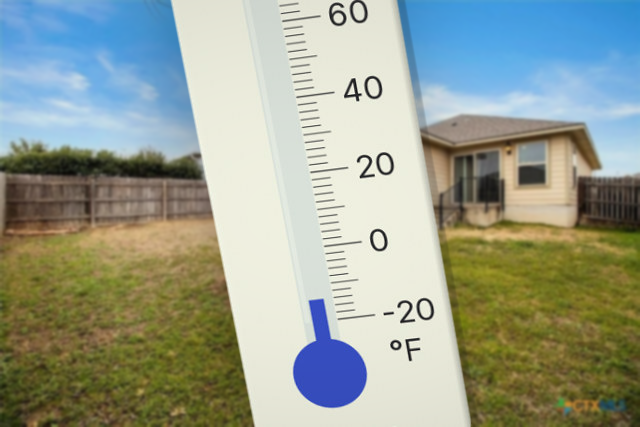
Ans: °F -14
